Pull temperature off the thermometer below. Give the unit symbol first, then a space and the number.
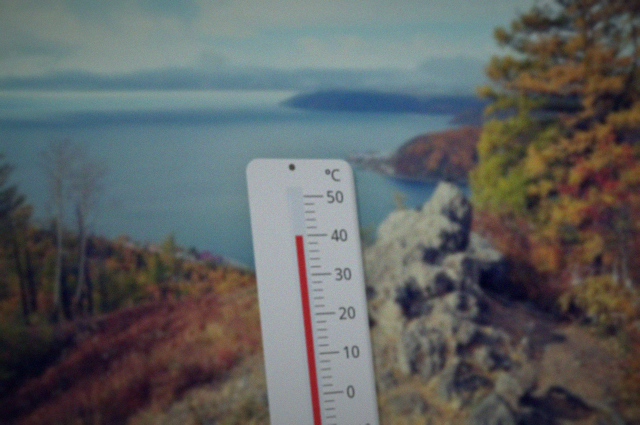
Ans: °C 40
